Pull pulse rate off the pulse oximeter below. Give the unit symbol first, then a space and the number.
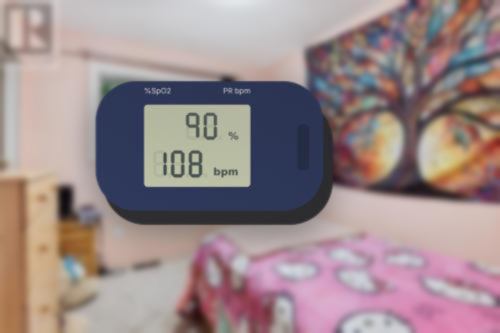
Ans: bpm 108
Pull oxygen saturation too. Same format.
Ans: % 90
